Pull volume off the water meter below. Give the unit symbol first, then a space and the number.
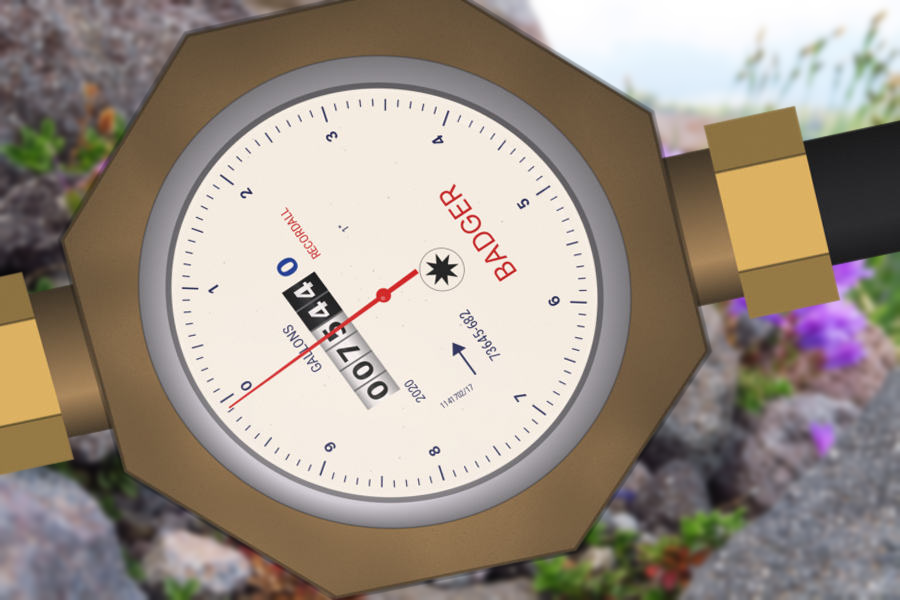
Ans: gal 75439.9
